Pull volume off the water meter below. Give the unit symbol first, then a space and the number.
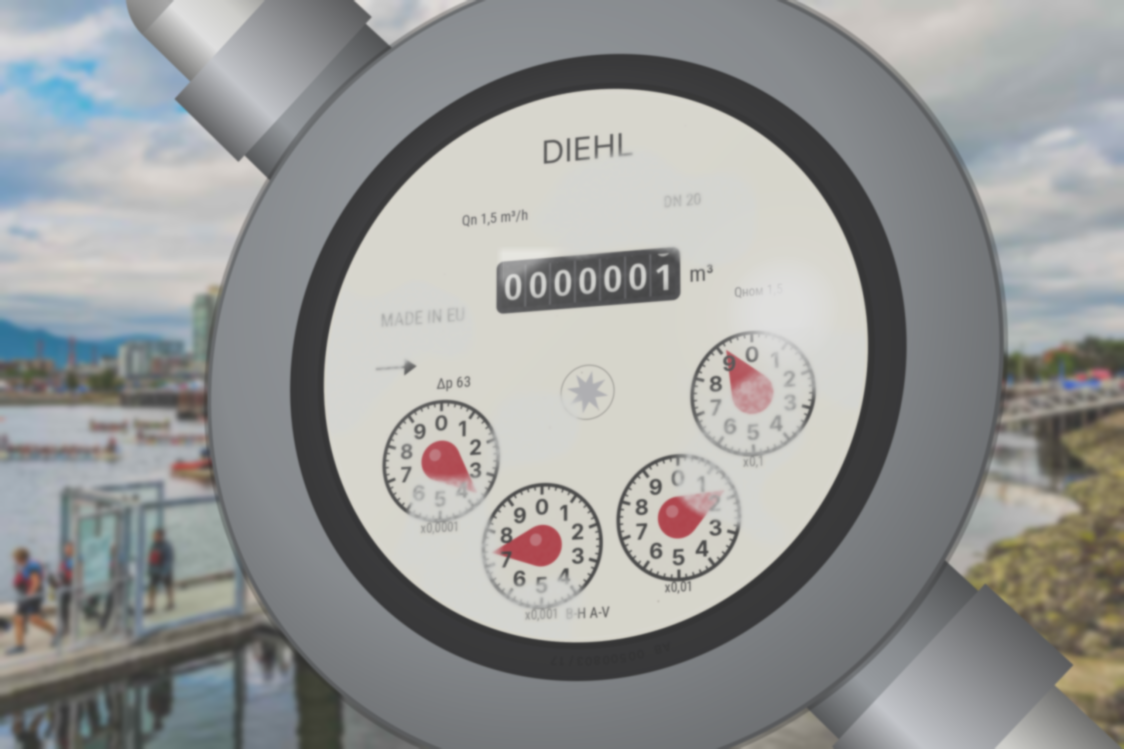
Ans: m³ 0.9173
